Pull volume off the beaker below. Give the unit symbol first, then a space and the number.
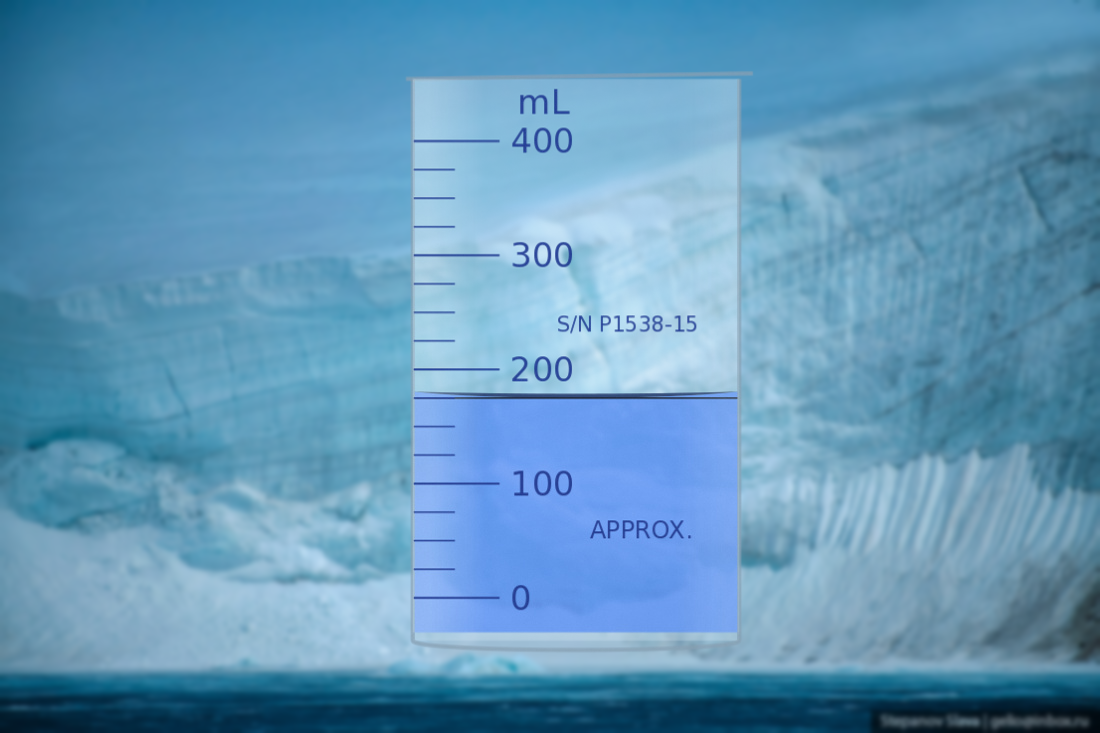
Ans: mL 175
